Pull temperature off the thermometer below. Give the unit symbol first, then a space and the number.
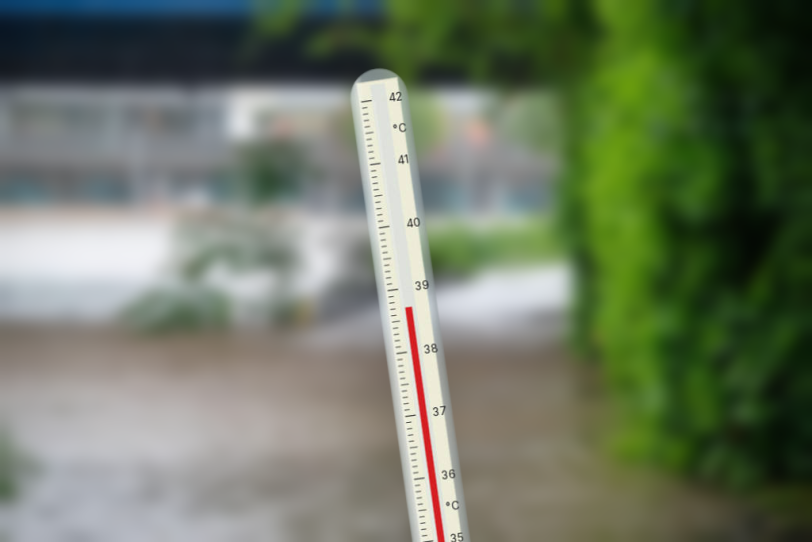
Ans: °C 38.7
